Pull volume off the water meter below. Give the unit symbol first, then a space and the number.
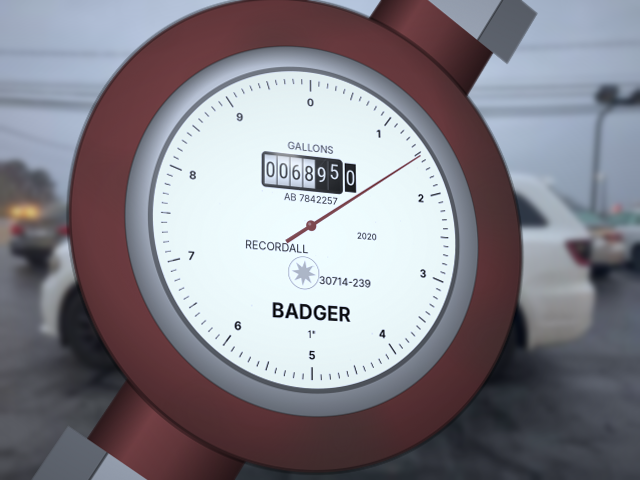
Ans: gal 68951.5
